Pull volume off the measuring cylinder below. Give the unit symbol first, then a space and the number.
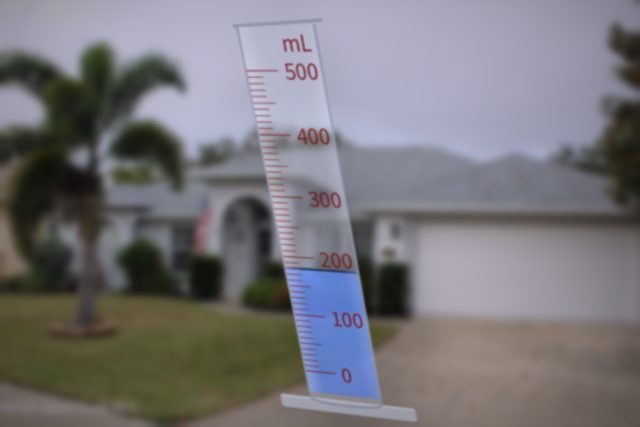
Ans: mL 180
